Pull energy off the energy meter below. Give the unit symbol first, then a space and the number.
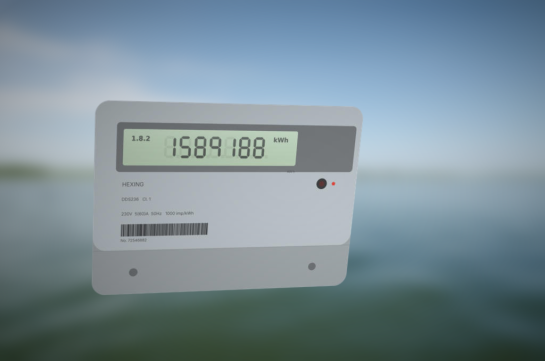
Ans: kWh 1589188
